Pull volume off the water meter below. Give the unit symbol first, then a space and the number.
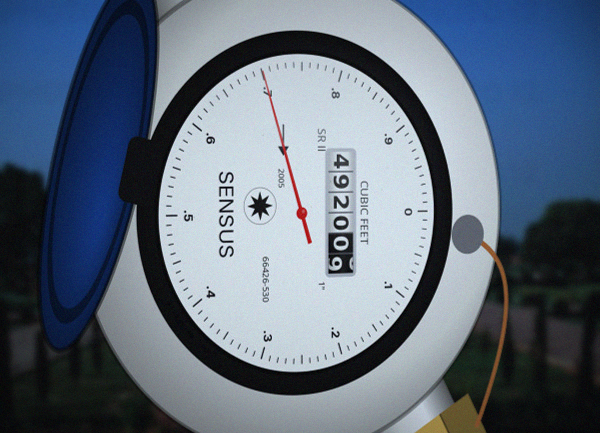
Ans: ft³ 492008.70
